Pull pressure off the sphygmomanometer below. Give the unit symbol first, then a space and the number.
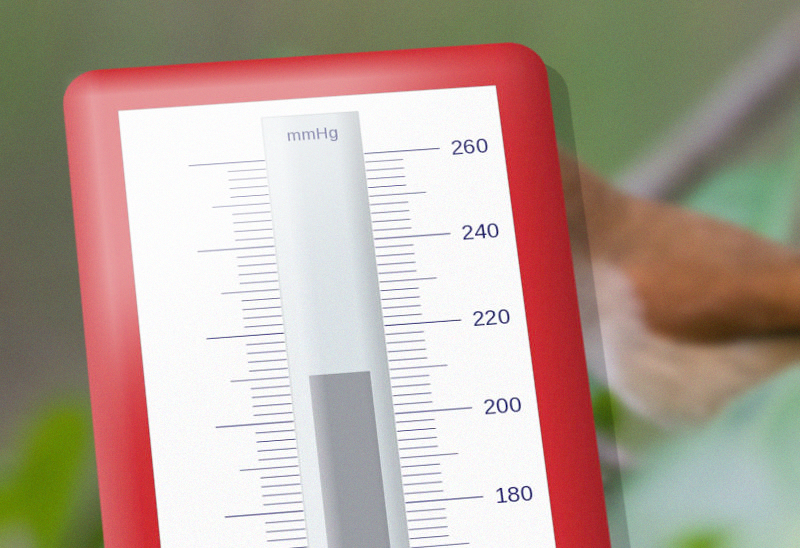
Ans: mmHg 210
